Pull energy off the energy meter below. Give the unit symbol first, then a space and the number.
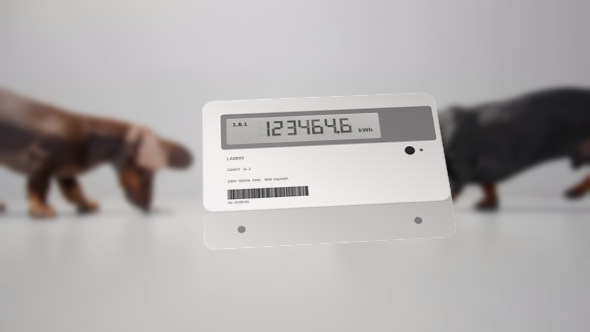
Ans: kWh 123464.6
